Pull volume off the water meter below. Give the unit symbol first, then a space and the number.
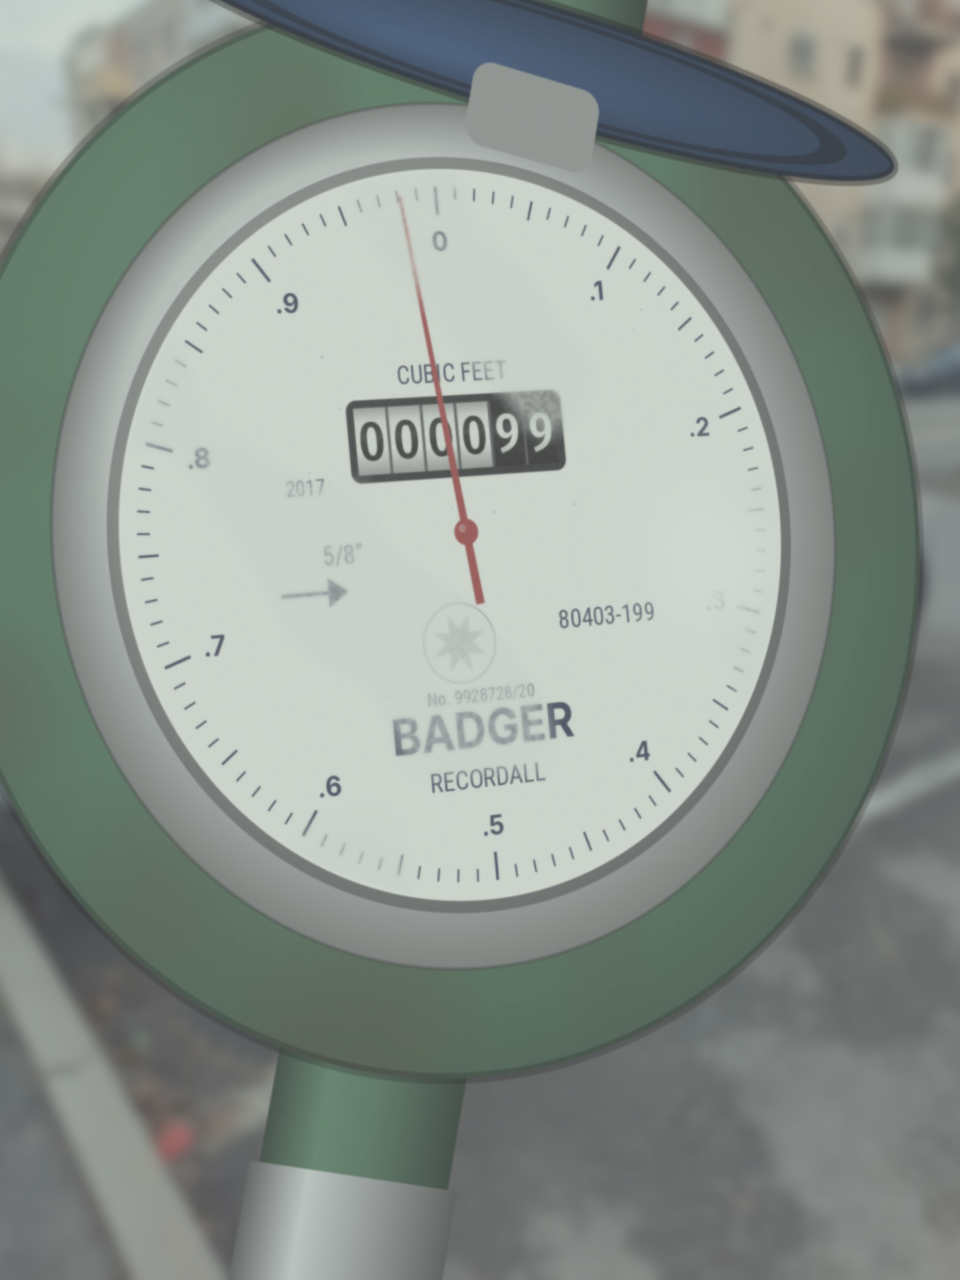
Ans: ft³ 98.98
